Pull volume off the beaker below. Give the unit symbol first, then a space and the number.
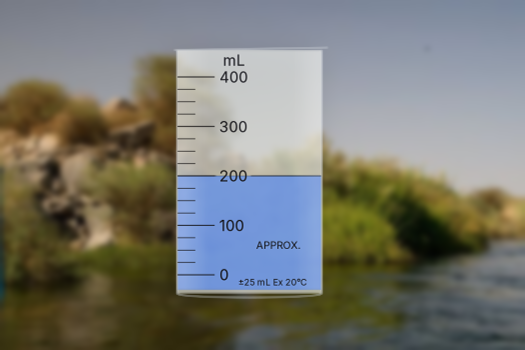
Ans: mL 200
